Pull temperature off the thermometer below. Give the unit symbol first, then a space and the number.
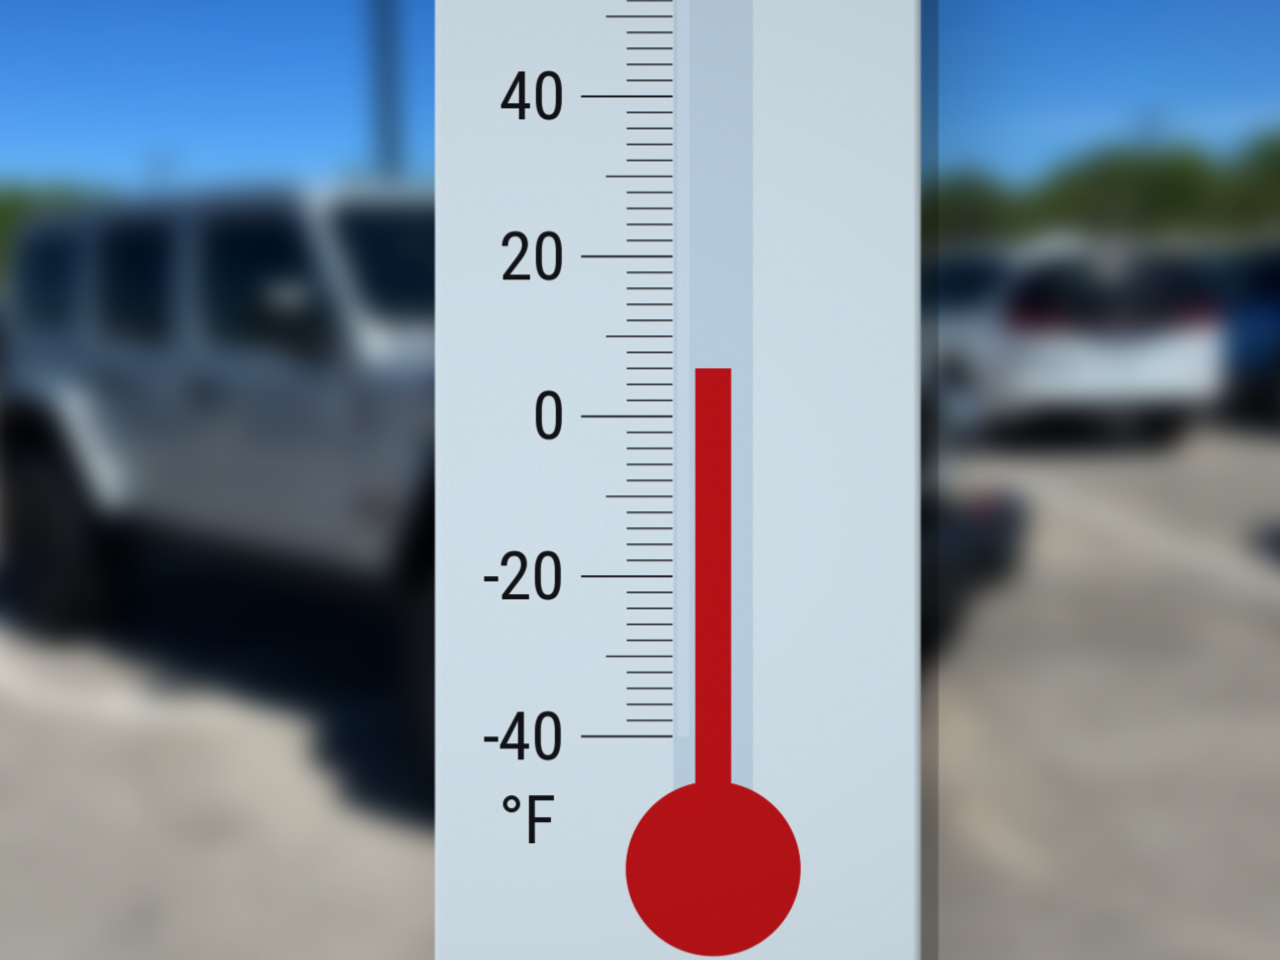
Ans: °F 6
